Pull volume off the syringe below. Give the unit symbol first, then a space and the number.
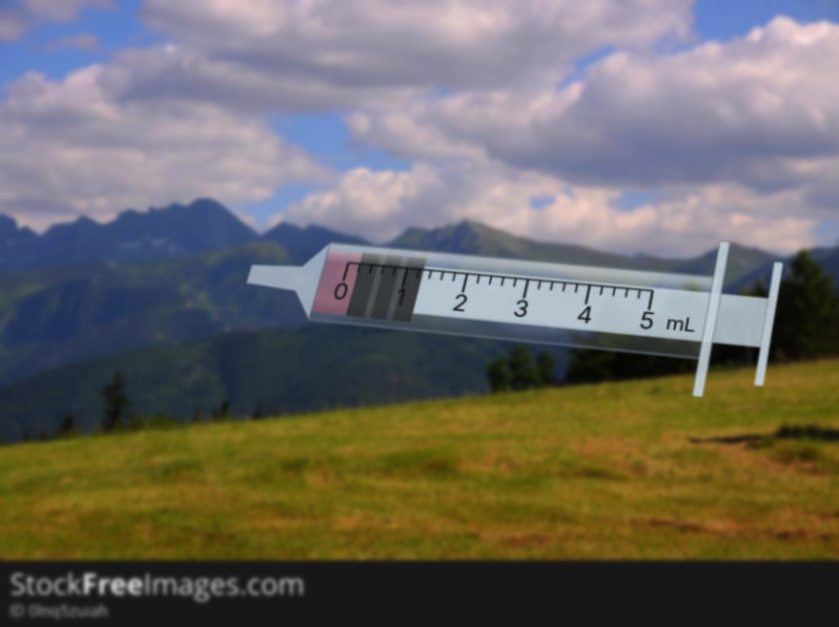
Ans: mL 0.2
